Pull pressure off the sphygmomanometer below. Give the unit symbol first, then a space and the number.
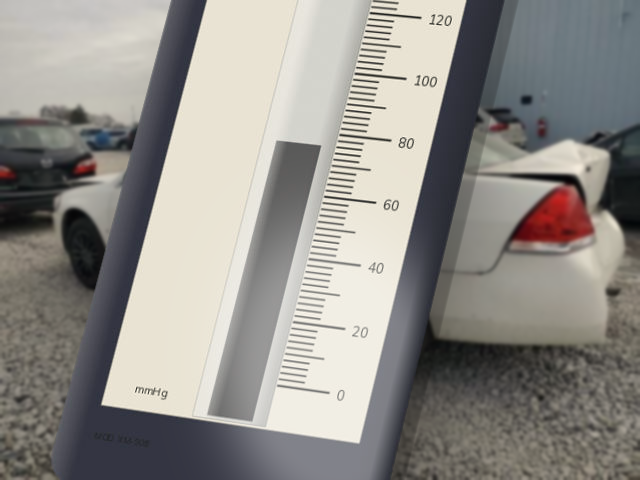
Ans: mmHg 76
